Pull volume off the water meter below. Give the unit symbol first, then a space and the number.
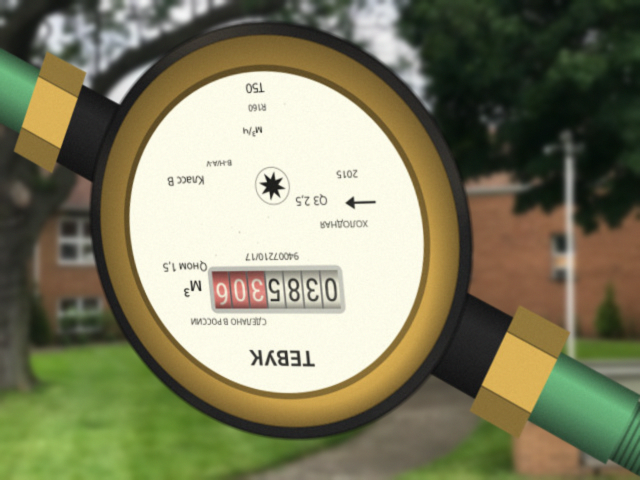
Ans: m³ 385.306
